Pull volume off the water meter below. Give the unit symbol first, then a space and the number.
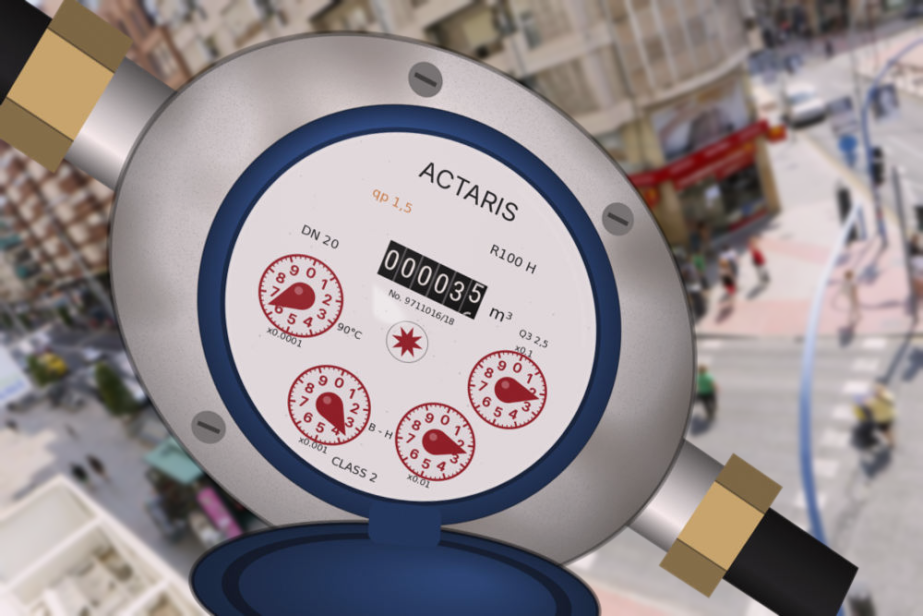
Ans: m³ 35.2236
